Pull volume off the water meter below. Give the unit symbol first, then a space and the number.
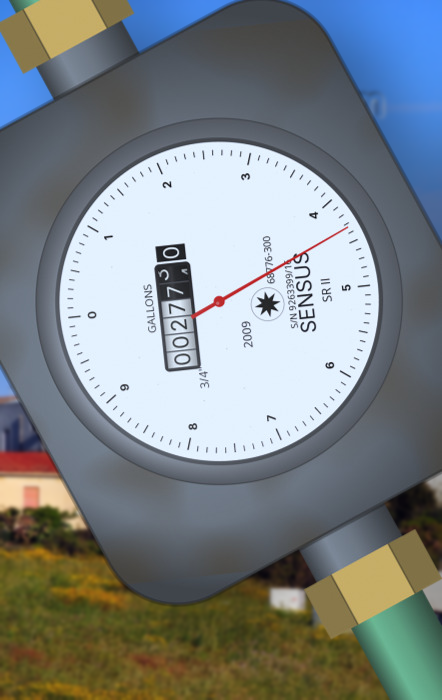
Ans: gal 27734.3
